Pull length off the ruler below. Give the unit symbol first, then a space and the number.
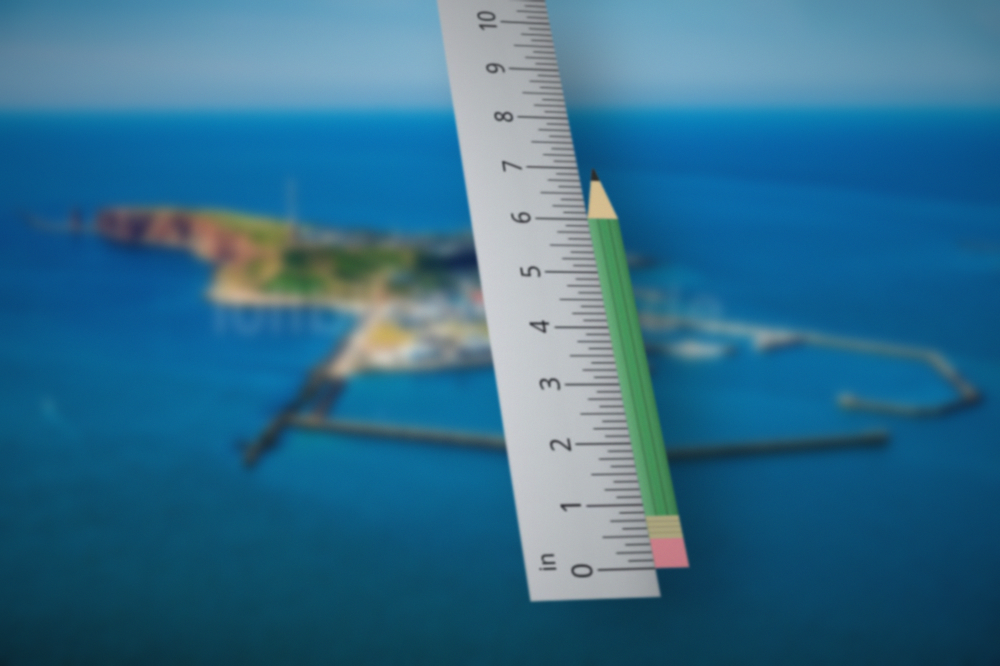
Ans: in 7
